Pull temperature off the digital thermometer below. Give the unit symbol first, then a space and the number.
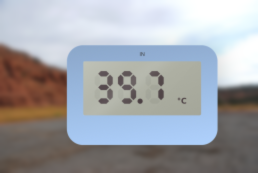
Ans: °C 39.7
